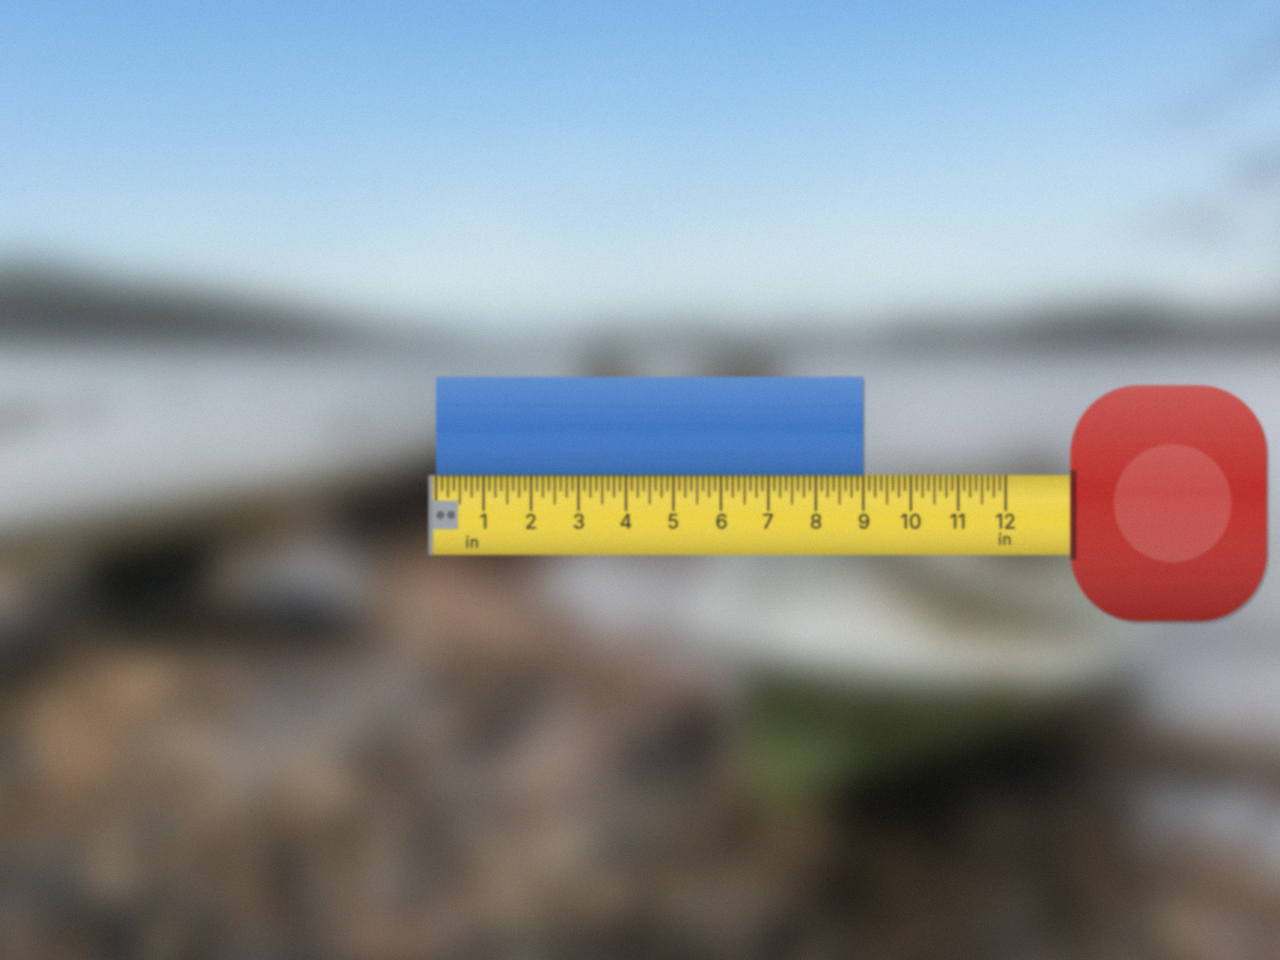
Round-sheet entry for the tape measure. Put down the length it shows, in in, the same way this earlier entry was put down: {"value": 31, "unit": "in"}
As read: {"value": 9, "unit": "in"}
